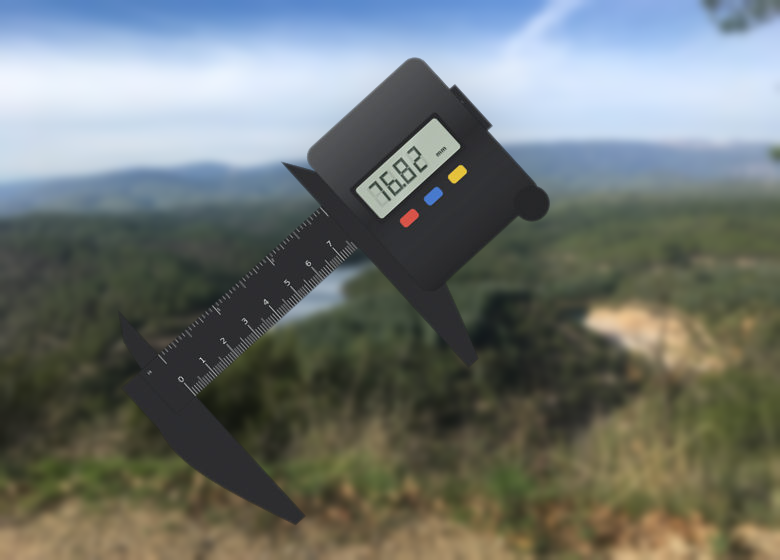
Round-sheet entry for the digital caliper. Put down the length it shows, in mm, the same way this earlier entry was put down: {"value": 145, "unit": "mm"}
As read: {"value": 76.82, "unit": "mm"}
